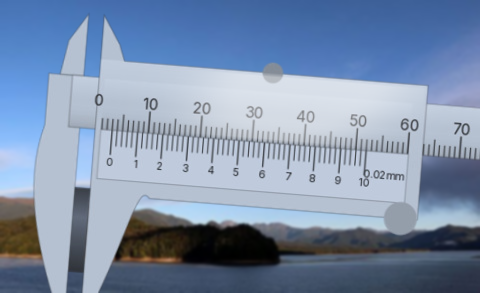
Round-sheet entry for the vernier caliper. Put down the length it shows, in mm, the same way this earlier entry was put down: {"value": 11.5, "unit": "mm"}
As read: {"value": 3.0, "unit": "mm"}
